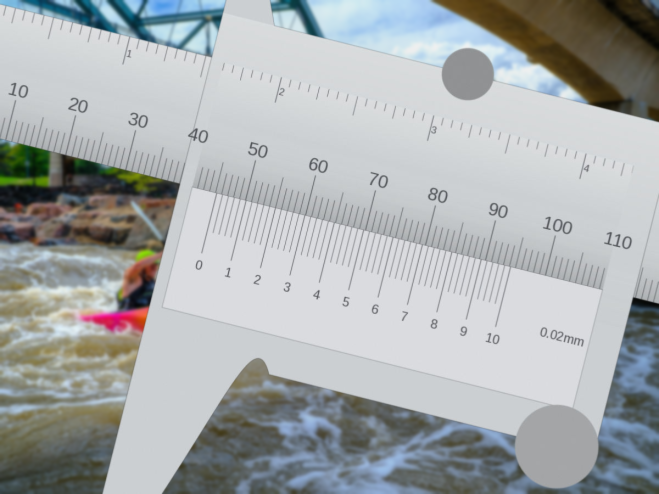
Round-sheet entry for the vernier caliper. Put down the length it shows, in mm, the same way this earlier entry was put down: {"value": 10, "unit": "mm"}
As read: {"value": 45.2, "unit": "mm"}
